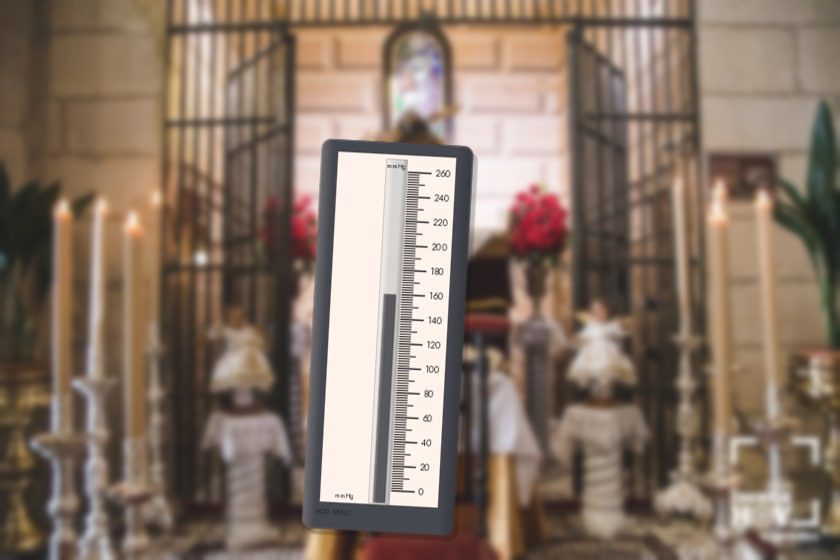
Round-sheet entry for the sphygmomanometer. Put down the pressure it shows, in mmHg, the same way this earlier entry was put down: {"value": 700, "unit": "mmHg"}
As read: {"value": 160, "unit": "mmHg"}
